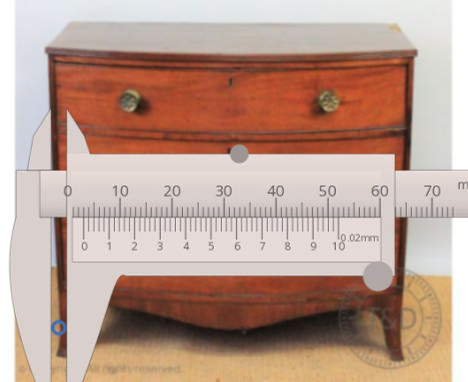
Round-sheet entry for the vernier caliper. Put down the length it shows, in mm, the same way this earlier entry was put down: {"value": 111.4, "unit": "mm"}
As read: {"value": 3.0, "unit": "mm"}
